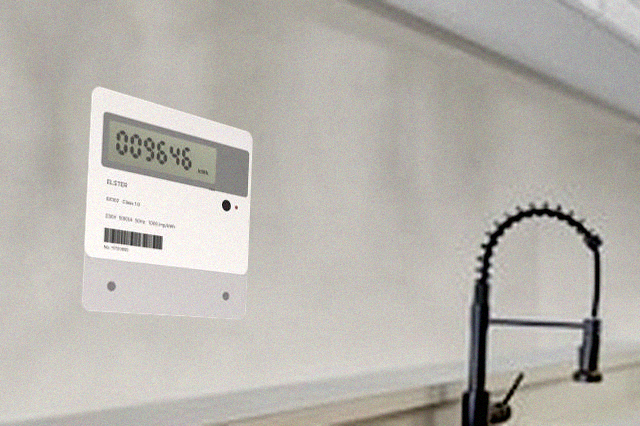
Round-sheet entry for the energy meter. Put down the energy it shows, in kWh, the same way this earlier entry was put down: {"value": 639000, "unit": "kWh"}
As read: {"value": 9646, "unit": "kWh"}
